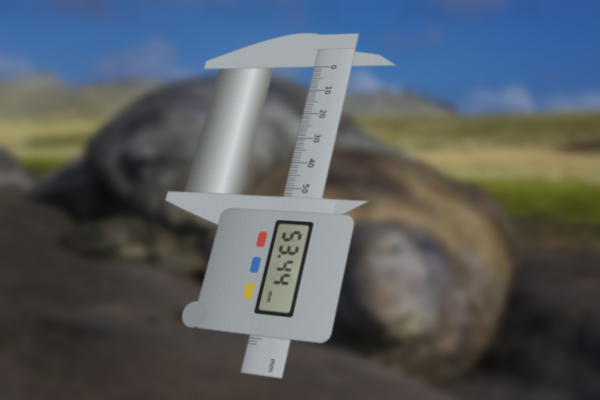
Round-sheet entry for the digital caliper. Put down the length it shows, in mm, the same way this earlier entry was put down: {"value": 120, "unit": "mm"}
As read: {"value": 53.44, "unit": "mm"}
